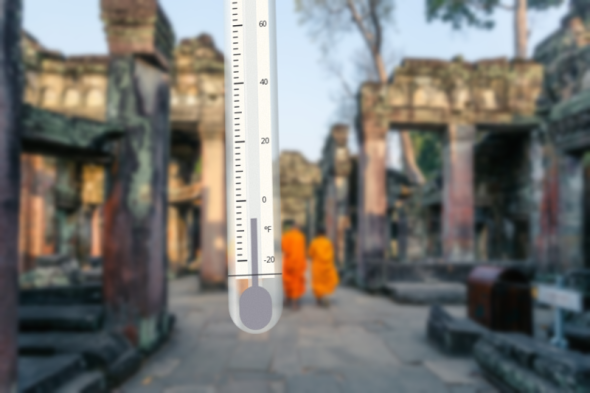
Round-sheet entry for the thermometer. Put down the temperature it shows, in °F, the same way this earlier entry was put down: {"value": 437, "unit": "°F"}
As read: {"value": -6, "unit": "°F"}
